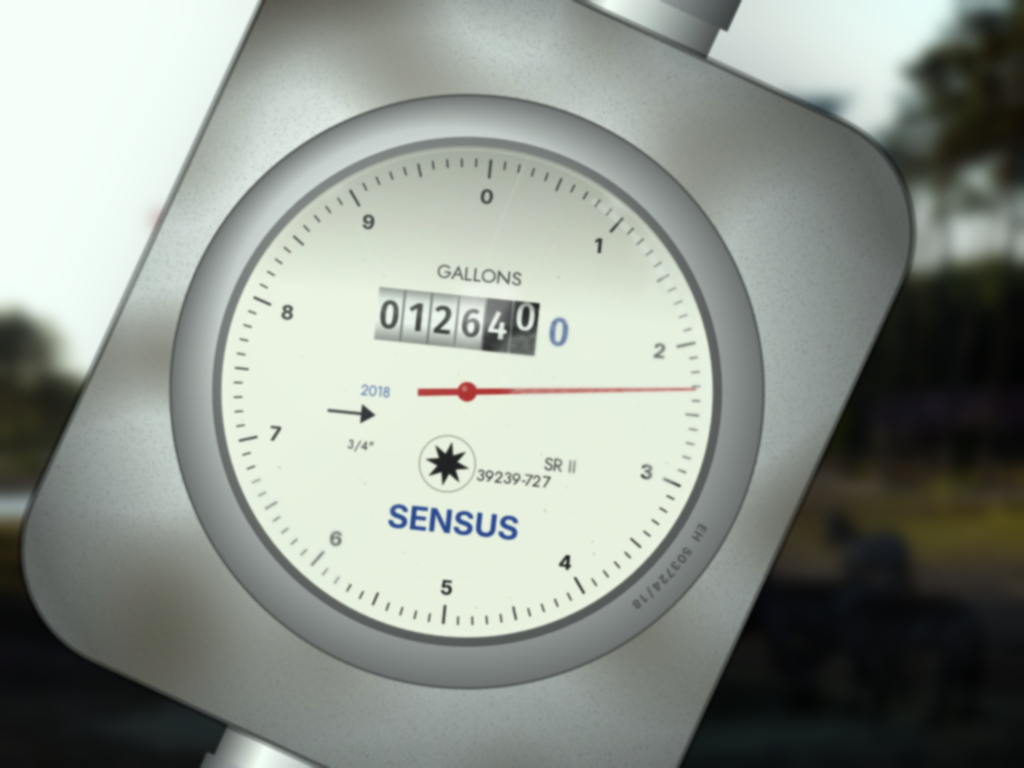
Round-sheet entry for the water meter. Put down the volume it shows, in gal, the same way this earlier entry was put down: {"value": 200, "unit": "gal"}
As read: {"value": 126402.3, "unit": "gal"}
